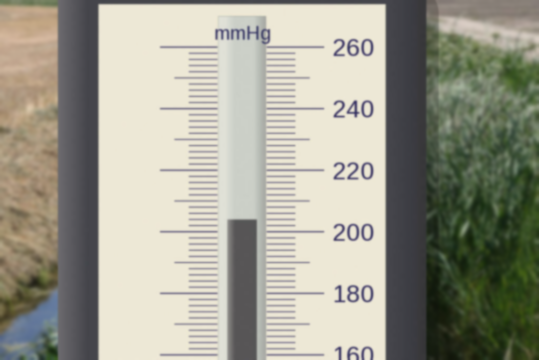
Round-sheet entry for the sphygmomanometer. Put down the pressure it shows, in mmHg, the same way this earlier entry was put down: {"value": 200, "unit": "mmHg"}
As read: {"value": 204, "unit": "mmHg"}
